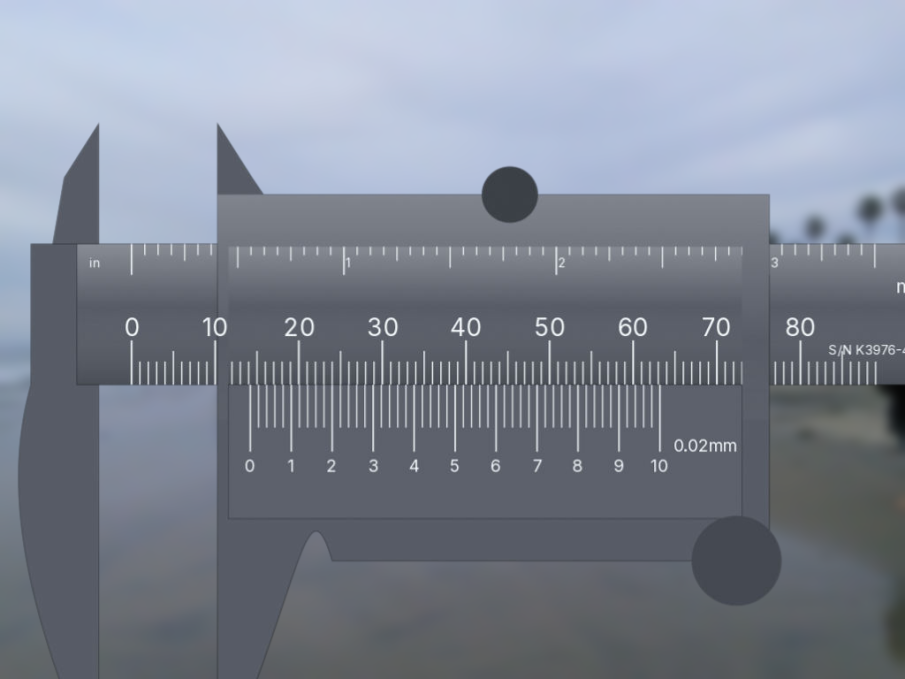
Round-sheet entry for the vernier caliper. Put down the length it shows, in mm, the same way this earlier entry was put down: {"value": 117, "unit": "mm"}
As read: {"value": 14.2, "unit": "mm"}
